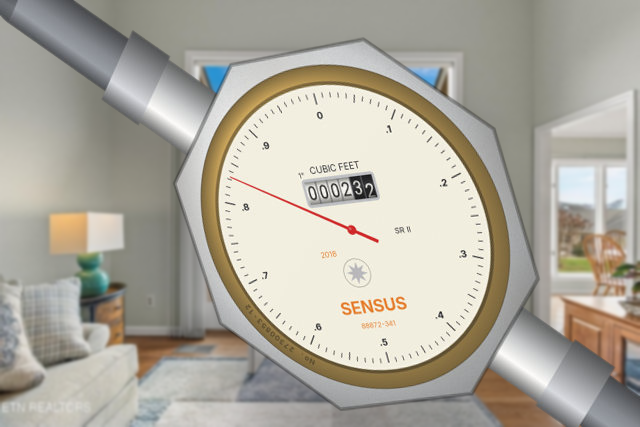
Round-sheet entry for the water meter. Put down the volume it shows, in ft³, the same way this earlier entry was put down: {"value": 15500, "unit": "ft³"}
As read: {"value": 231.83, "unit": "ft³"}
